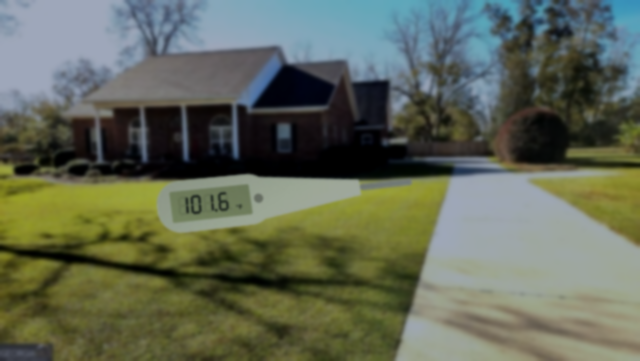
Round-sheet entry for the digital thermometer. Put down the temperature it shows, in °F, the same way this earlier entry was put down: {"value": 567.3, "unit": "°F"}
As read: {"value": 101.6, "unit": "°F"}
